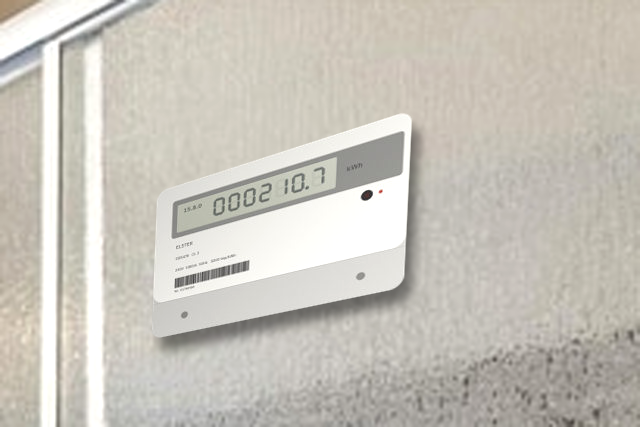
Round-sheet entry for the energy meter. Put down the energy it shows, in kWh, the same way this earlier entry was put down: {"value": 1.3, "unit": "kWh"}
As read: {"value": 210.7, "unit": "kWh"}
